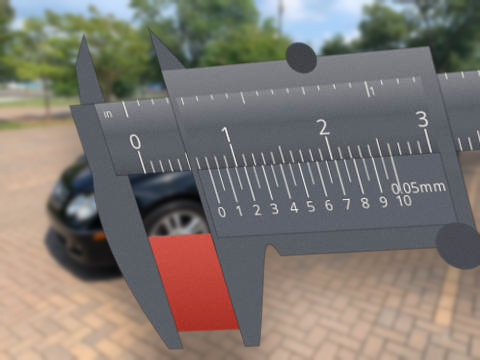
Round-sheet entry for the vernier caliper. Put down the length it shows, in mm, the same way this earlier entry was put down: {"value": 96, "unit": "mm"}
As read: {"value": 7.0, "unit": "mm"}
